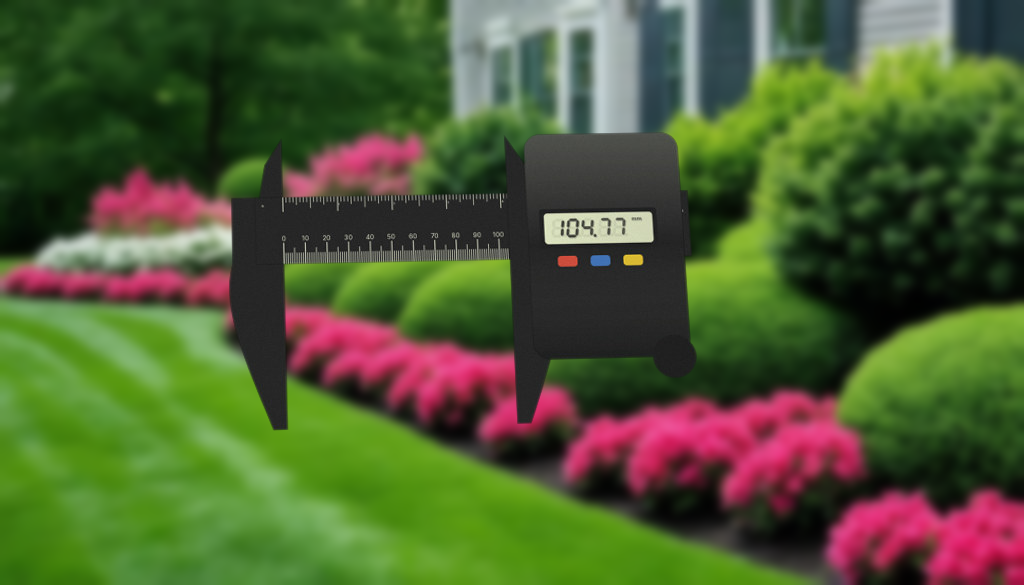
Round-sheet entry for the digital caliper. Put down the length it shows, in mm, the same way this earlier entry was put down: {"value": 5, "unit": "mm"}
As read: {"value": 104.77, "unit": "mm"}
